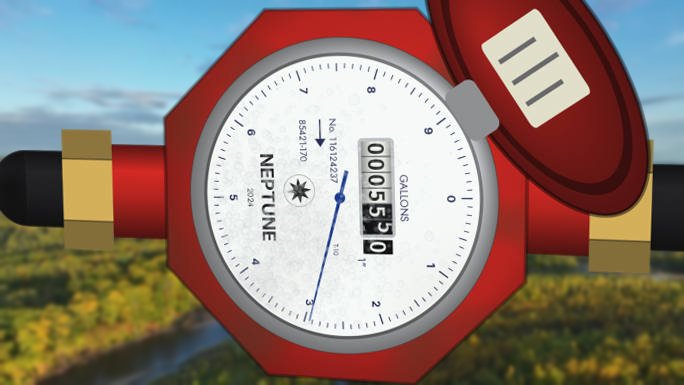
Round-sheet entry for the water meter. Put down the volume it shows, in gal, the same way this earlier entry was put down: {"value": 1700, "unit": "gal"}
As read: {"value": 5552.9, "unit": "gal"}
